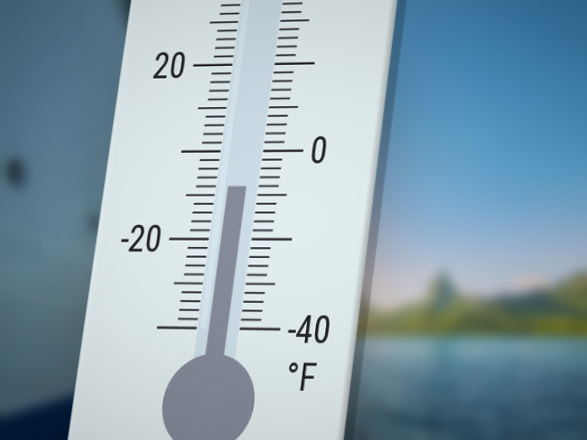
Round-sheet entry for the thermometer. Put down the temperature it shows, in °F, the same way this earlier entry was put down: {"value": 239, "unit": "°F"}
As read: {"value": -8, "unit": "°F"}
